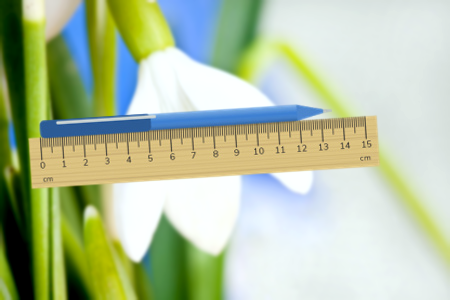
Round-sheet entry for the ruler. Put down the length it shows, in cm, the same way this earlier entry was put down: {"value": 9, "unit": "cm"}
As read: {"value": 13.5, "unit": "cm"}
